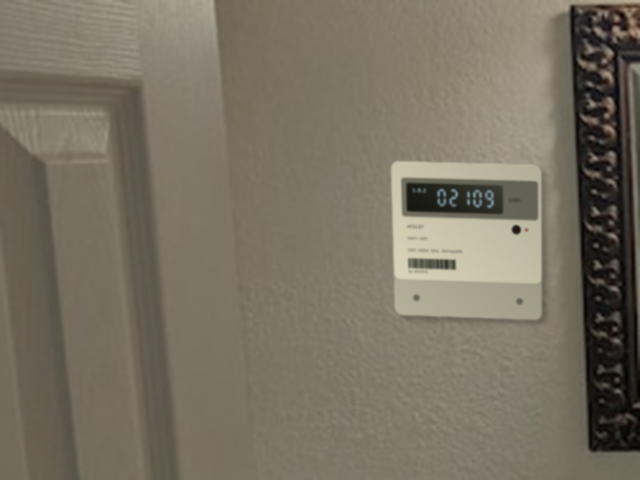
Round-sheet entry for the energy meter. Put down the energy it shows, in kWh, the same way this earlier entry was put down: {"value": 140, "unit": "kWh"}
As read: {"value": 2109, "unit": "kWh"}
